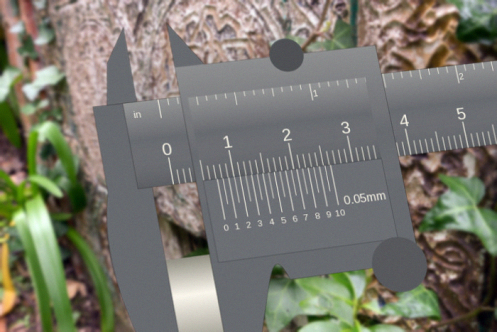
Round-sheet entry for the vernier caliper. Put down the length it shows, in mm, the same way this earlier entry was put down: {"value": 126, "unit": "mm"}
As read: {"value": 7.2, "unit": "mm"}
